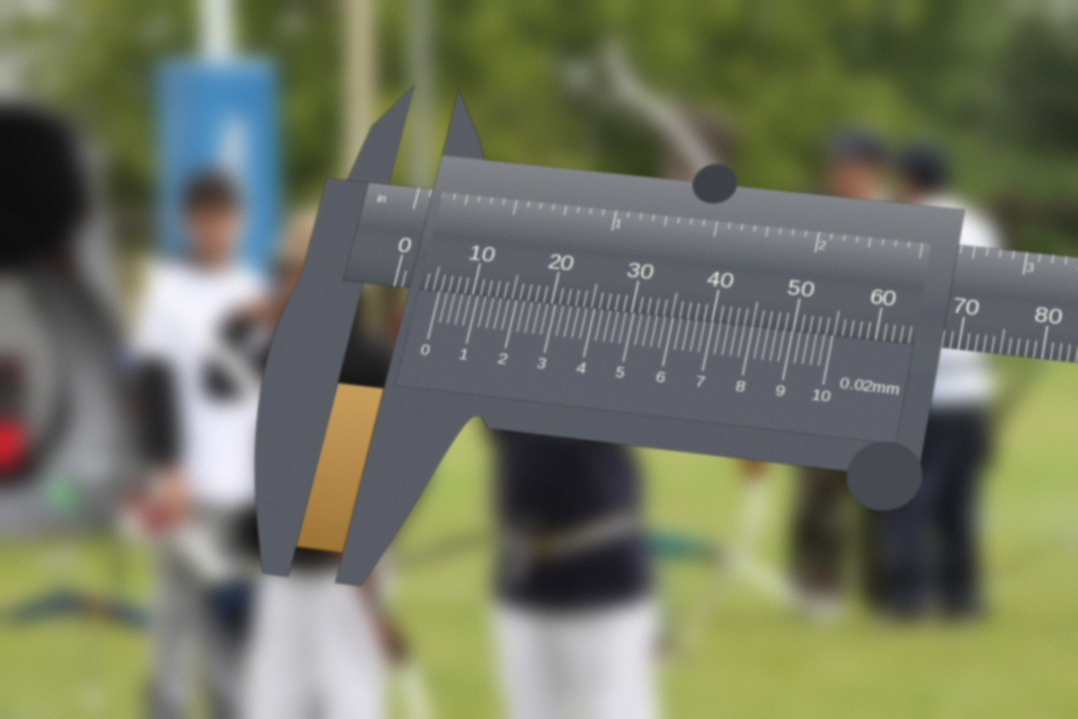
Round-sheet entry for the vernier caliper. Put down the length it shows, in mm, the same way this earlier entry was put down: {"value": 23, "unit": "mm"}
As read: {"value": 5.8, "unit": "mm"}
